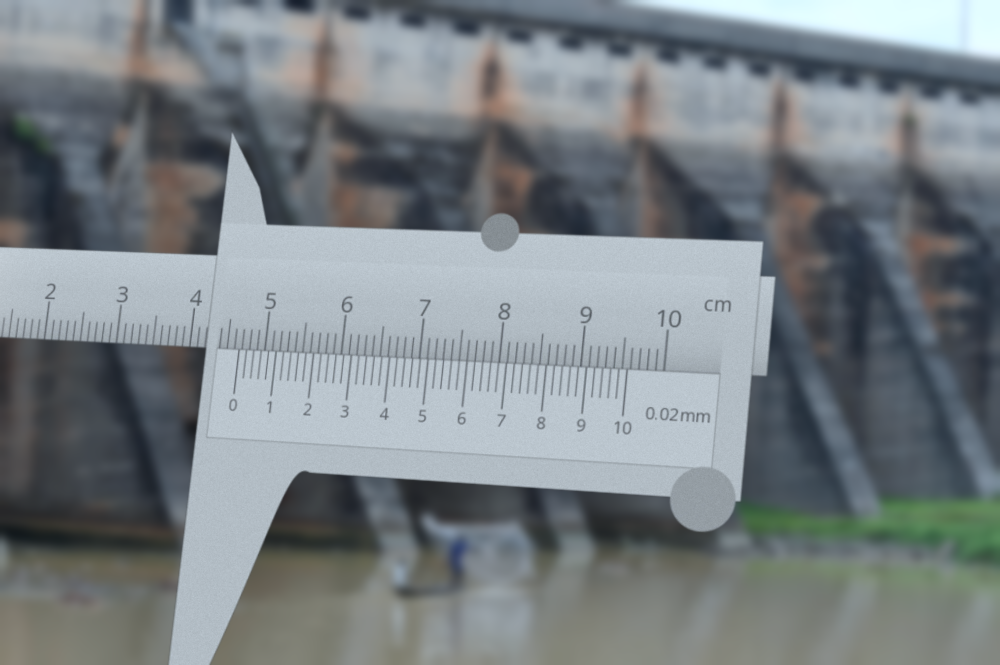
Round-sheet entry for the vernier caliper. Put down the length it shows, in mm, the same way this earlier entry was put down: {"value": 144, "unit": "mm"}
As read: {"value": 46.6, "unit": "mm"}
